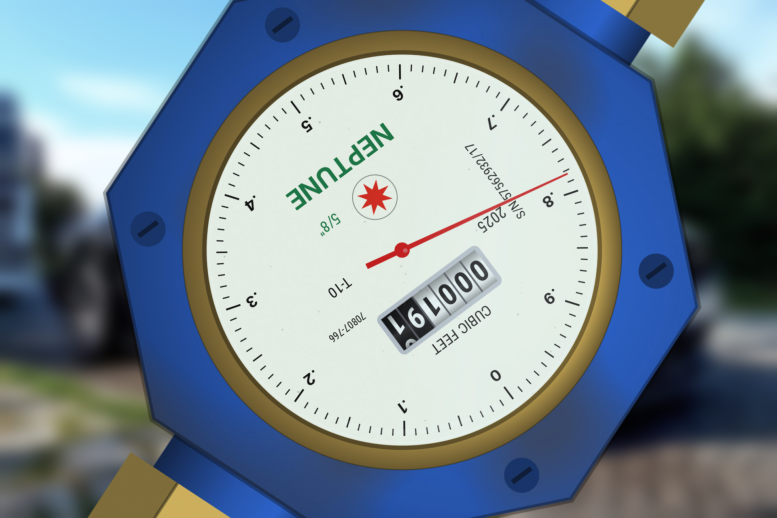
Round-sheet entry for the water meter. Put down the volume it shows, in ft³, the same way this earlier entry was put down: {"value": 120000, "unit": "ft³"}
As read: {"value": 190.78, "unit": "ft³"}
